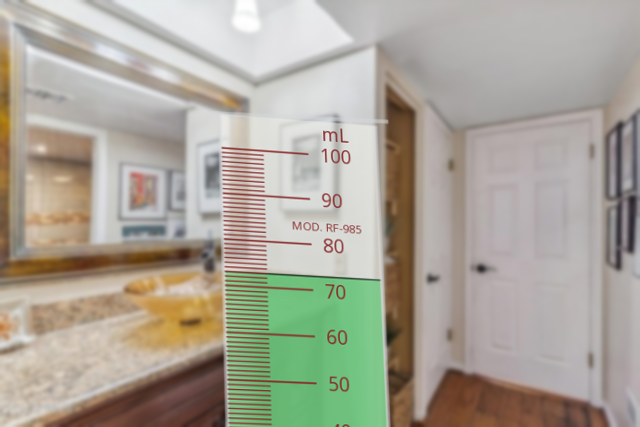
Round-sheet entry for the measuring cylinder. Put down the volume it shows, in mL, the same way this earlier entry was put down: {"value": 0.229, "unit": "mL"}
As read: {"value": 73, "unit": "mL"}
